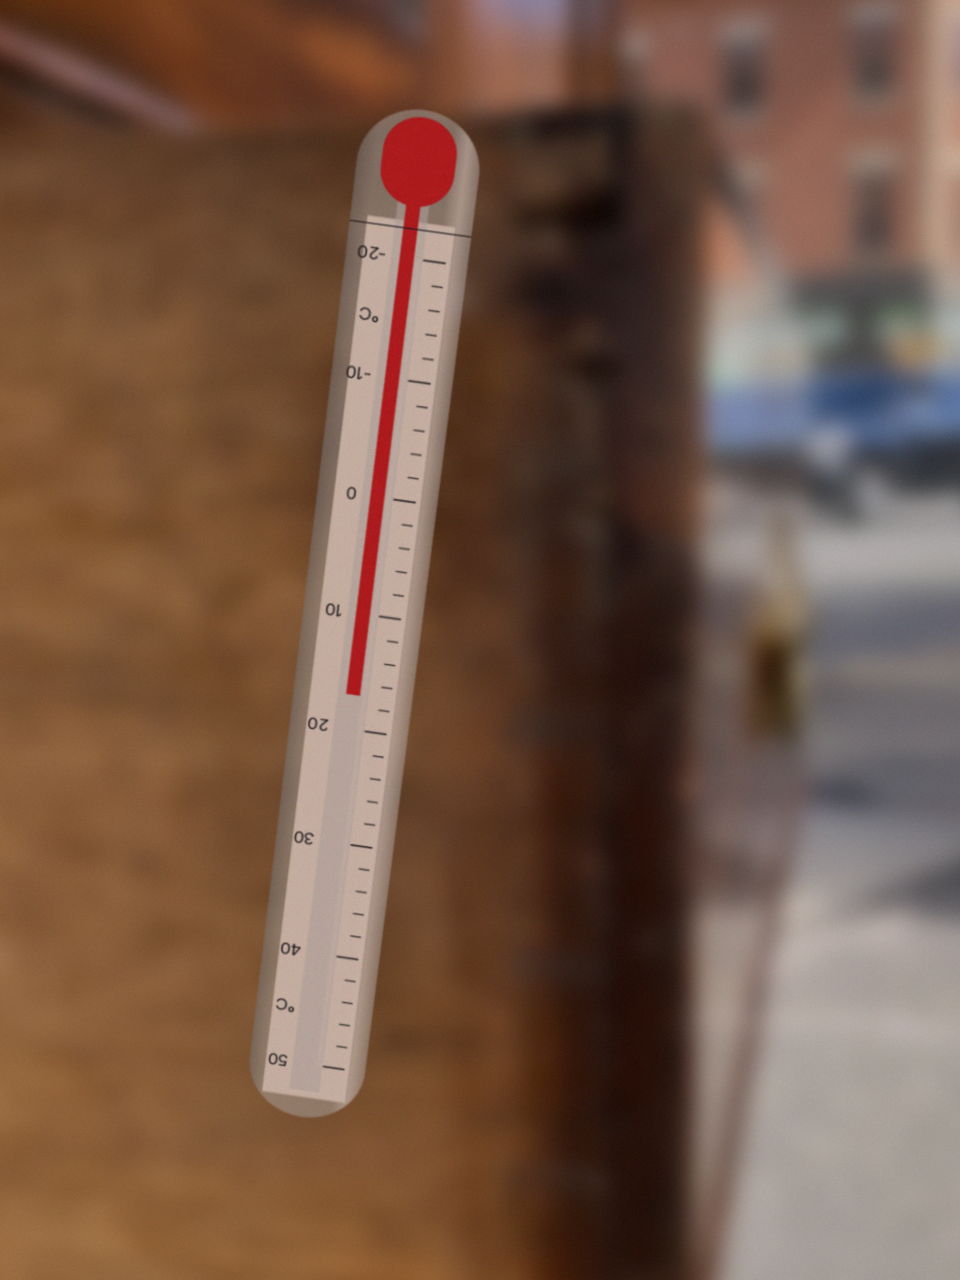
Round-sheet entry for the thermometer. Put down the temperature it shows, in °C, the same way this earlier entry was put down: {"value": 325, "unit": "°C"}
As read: {"value": 17, "unit": "°C"}
